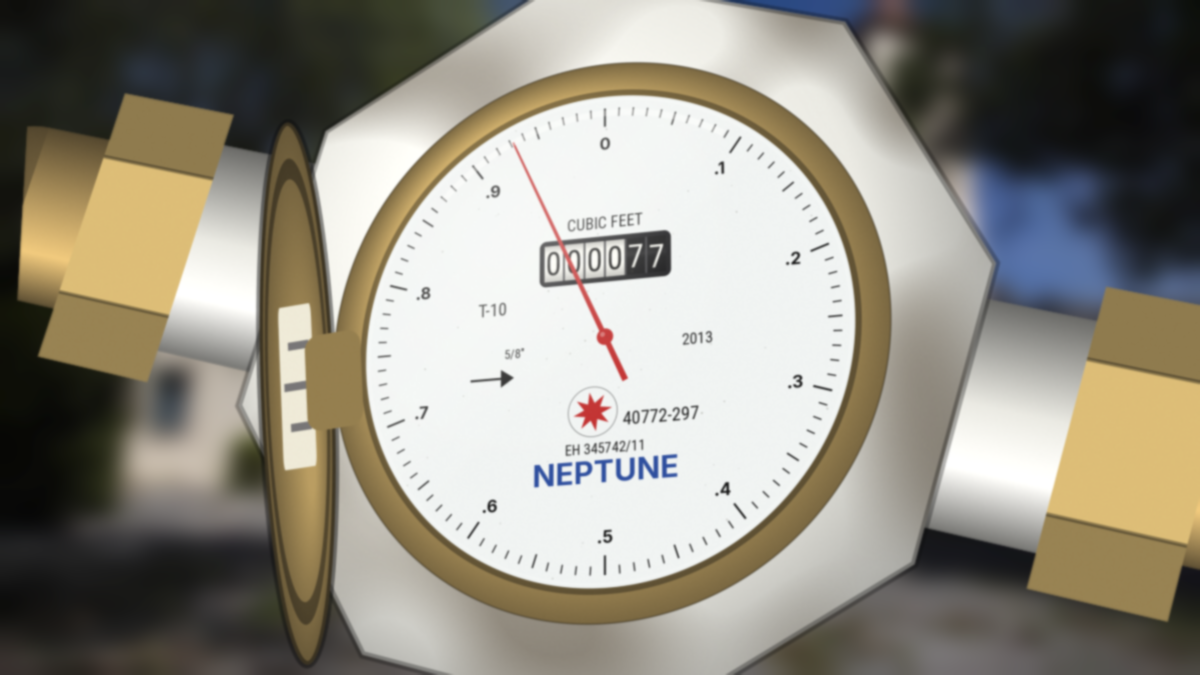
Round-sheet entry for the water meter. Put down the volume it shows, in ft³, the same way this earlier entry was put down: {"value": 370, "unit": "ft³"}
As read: {"value": 76.93, "unit": "ft³"}
